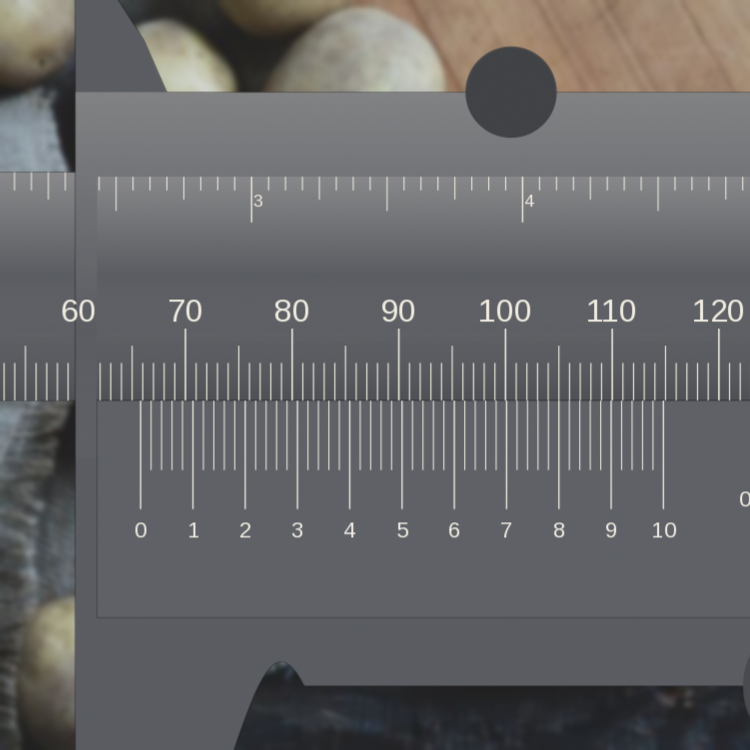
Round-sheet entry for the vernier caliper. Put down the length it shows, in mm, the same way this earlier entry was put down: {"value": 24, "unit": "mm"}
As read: {"value": 65.8, "unit": "mm"}
